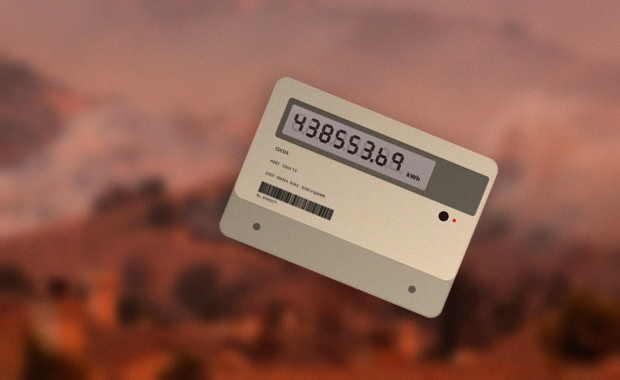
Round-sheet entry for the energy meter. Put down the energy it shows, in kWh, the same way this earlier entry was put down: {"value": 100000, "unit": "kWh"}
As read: {"value": 438553.69, "unit": "kWh"}
